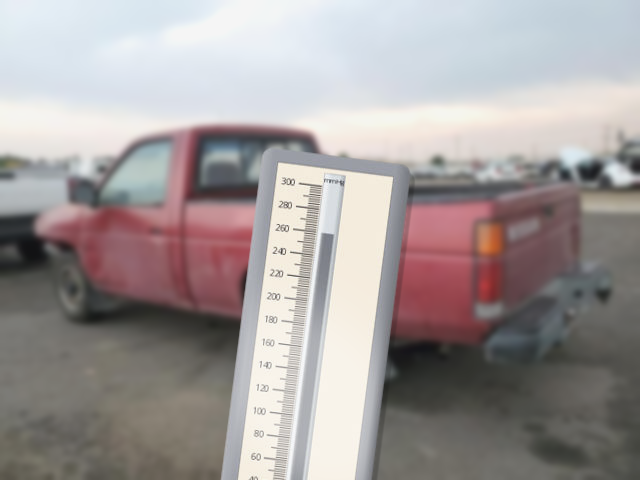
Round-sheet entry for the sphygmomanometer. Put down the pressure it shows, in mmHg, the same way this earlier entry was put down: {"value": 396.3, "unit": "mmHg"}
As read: {"value": 260, "unit": "mmHg"}
